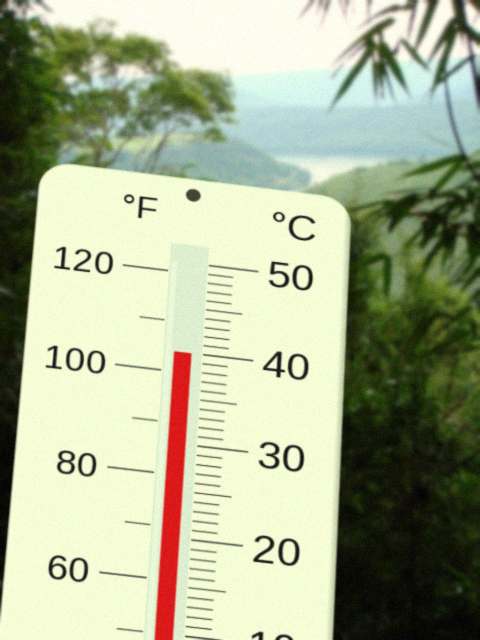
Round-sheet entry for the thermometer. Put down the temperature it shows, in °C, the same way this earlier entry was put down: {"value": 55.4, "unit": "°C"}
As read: {"value": 40, "unit": "°C"}
